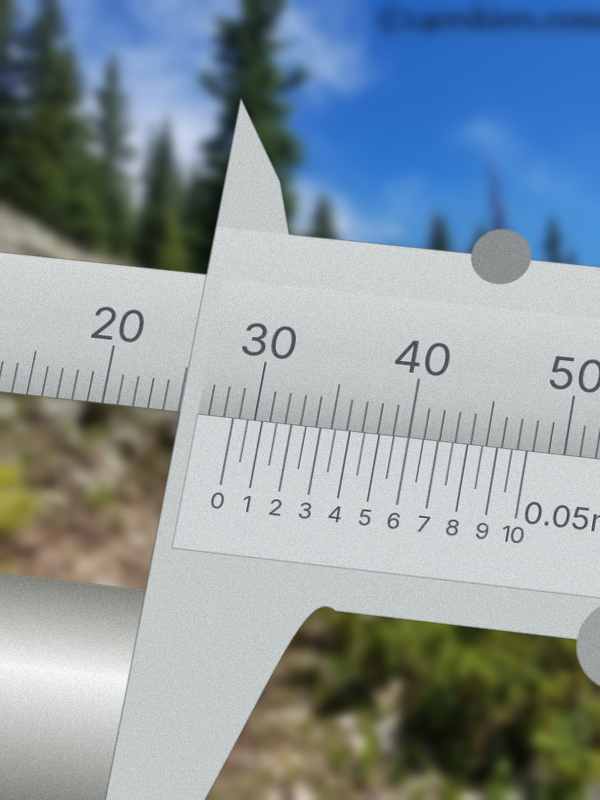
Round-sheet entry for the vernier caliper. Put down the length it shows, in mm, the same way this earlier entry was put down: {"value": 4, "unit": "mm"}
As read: {"value": 28.6, "unit": "mm"}
